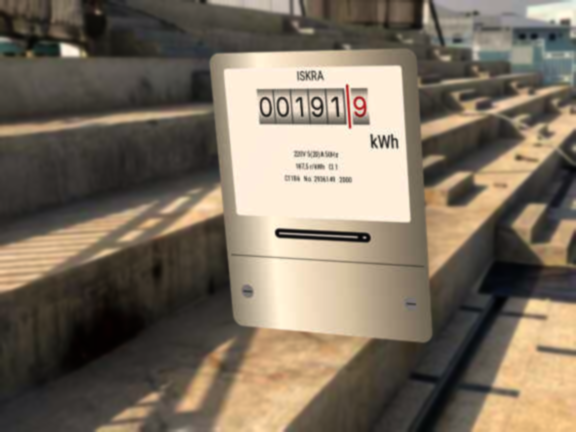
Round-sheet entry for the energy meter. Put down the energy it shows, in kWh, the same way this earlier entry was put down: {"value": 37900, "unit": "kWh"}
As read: {"value": 191.9, "unit": "kWh"}
